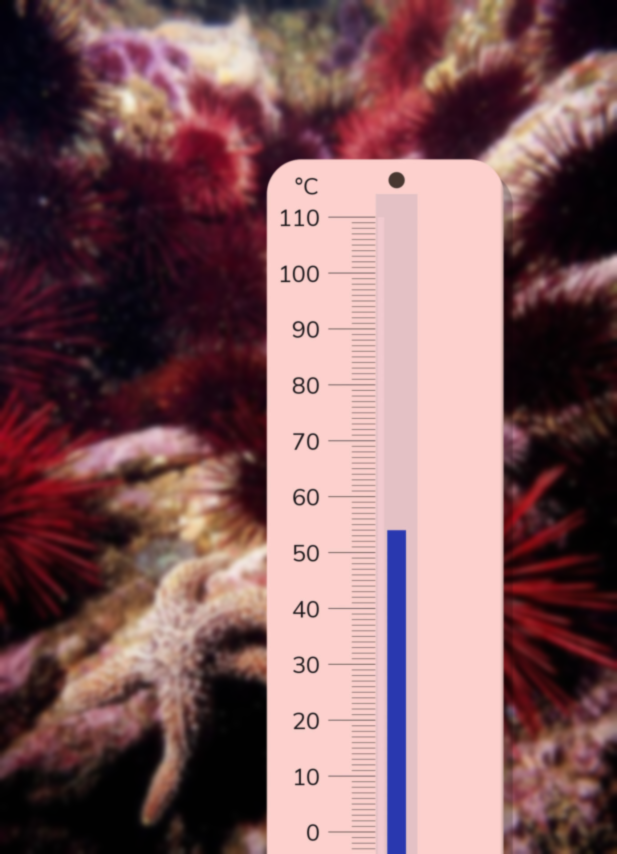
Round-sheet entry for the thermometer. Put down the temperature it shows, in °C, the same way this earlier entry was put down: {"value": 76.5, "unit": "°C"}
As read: {"value": 54, "unit": "°C"}
